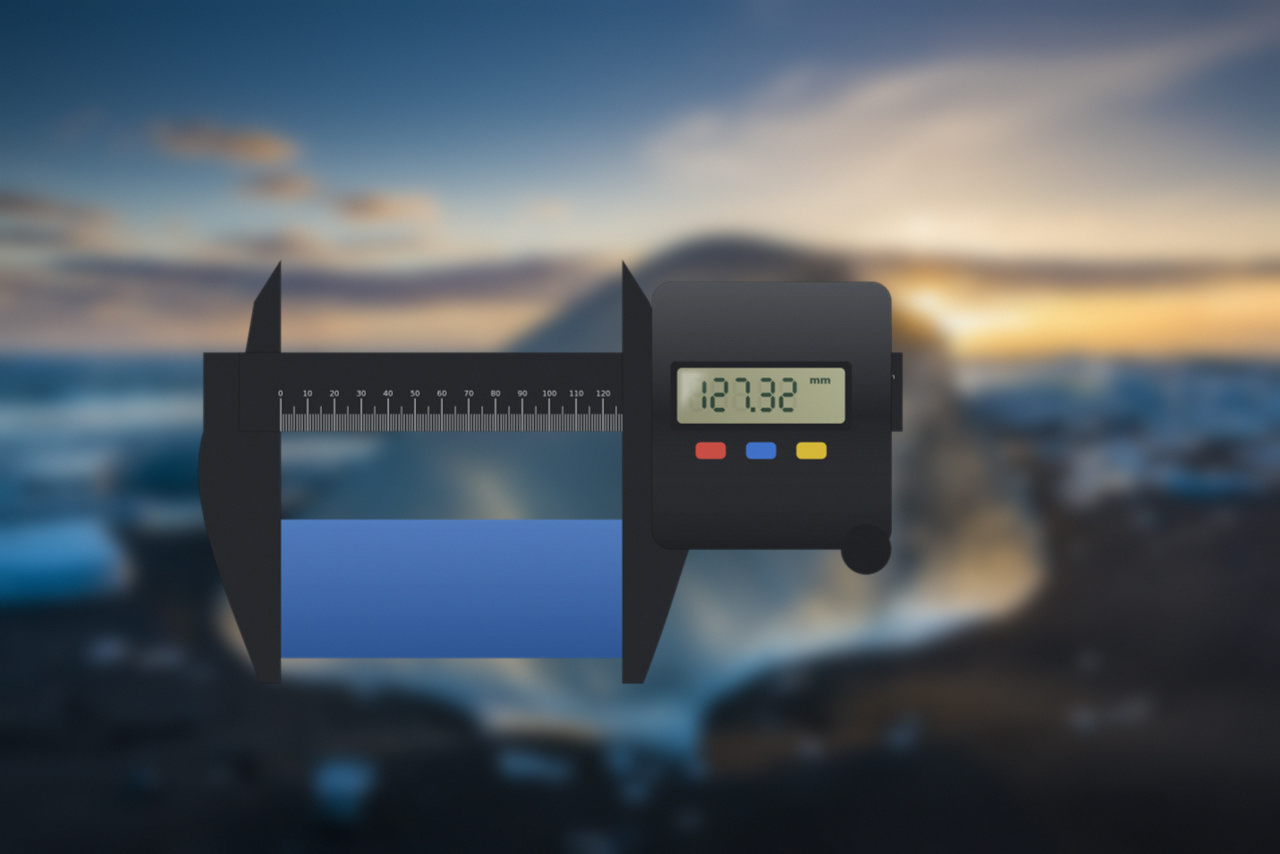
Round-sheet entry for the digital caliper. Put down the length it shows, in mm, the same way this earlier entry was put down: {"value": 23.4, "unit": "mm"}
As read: {"value": 127.32, "unit": "mm"}
